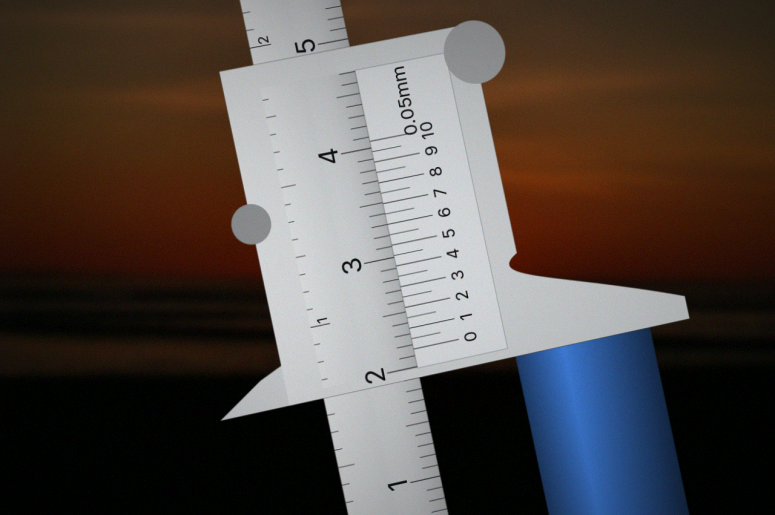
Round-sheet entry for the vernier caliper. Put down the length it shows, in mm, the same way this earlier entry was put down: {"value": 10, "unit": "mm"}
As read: {"value": 21.6, "unit": "mm"}
